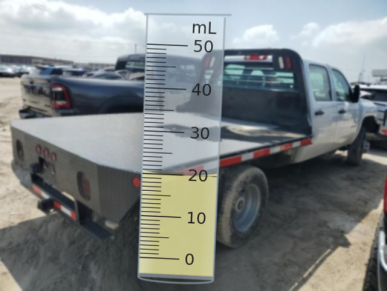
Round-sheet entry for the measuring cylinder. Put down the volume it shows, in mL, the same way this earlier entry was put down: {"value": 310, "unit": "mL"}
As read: {"value": 20, "unit": "mL"}
